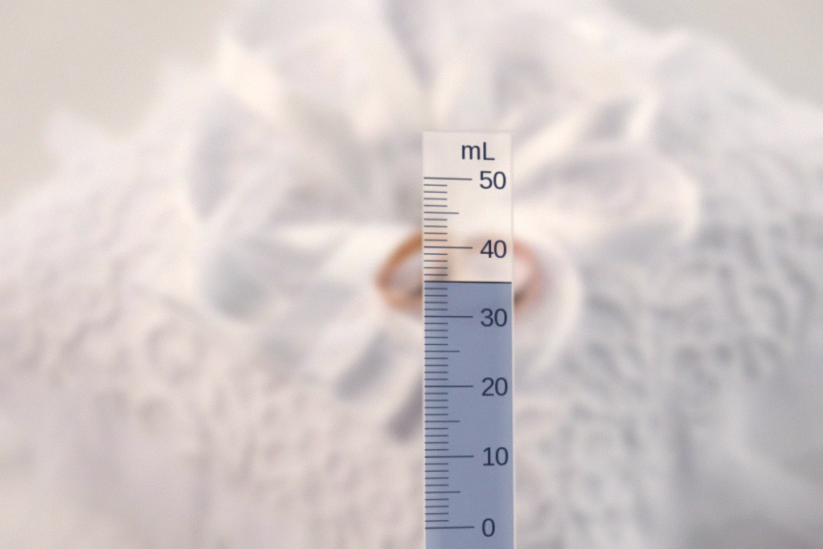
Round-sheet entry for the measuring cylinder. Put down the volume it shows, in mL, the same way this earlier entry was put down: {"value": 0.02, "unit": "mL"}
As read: {"value": 35, "unit": "mL"}
